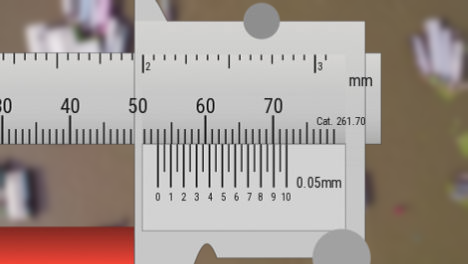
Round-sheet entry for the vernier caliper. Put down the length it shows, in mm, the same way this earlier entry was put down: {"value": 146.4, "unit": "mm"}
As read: {"value": 53.0, "unit": "mm"}
